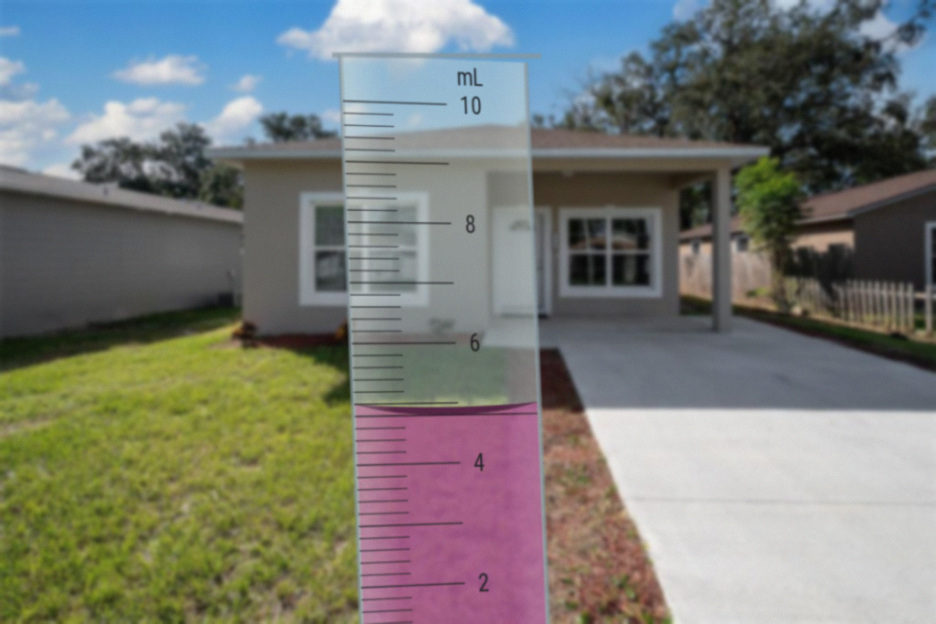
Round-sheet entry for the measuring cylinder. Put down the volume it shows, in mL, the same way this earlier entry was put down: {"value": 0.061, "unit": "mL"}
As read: {"value": 4.8, "unit": "mL"}
